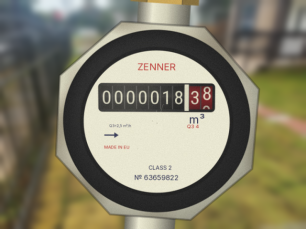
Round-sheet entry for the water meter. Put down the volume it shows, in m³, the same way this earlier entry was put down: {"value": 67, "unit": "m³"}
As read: {"value": 18.38, "unit": "m³"}
